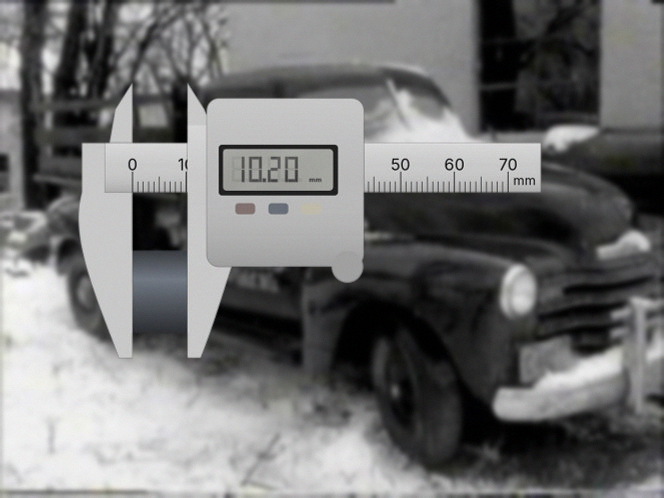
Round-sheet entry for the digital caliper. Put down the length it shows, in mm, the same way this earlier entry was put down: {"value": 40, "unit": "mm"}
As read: {"value": 10.20, "unit": "mm"}
